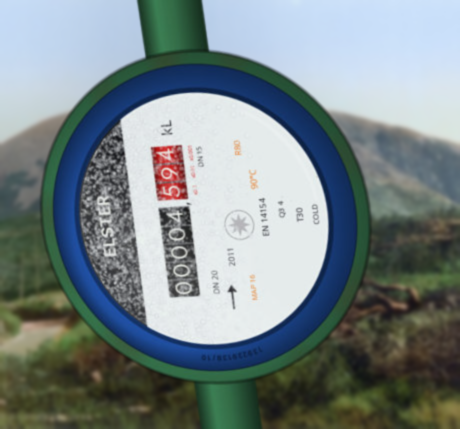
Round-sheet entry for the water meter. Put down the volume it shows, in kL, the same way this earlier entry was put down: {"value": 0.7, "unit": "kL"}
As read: {"value": 4.594, "unit": "kL"}
